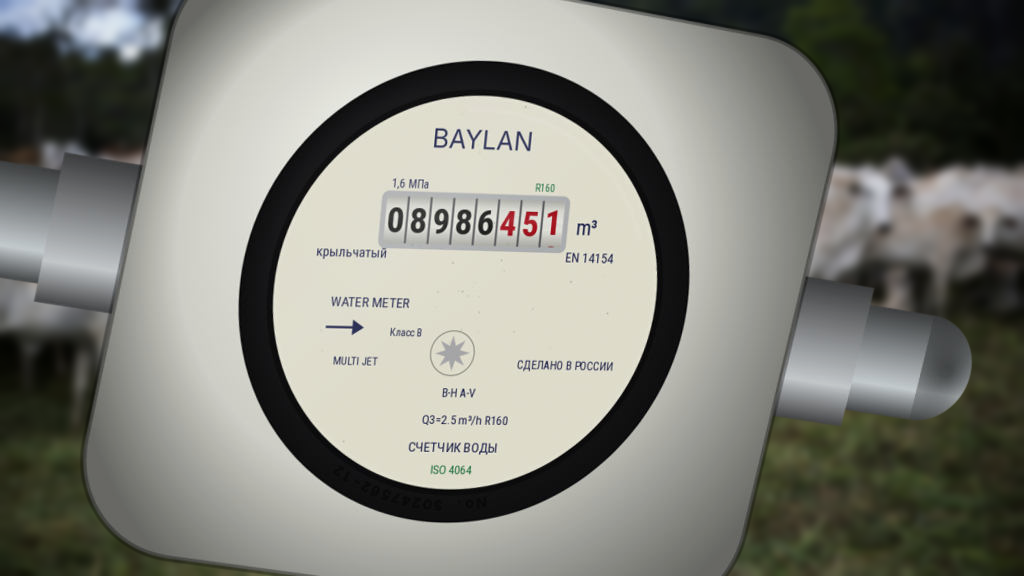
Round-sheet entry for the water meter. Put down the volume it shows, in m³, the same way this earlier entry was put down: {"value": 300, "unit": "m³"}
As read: {"value": 8986.451, "unit": "m³"}
